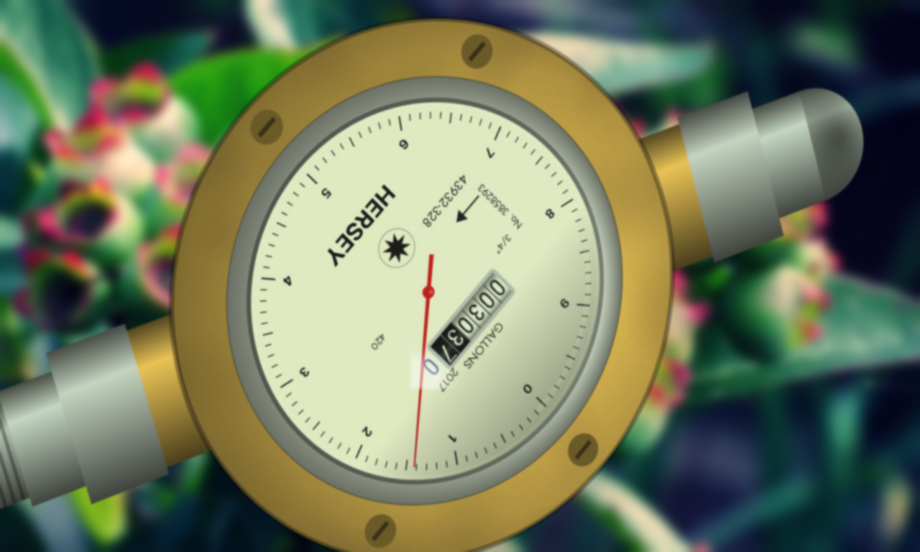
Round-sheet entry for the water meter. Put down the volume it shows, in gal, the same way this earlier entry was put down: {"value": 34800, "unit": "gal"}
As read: {"value": 30371.4, "unit": "gal"}
